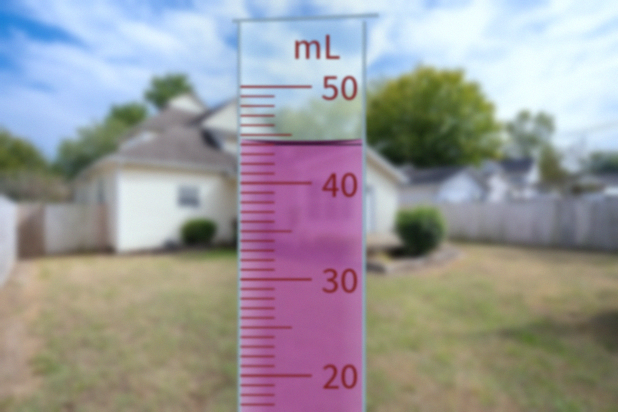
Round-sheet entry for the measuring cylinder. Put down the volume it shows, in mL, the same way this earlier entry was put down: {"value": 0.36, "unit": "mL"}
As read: {"value": 44, "unit": "mL"}
